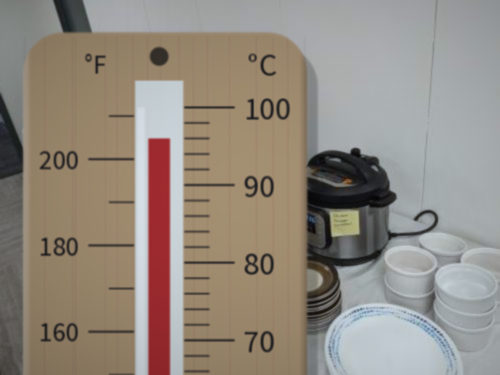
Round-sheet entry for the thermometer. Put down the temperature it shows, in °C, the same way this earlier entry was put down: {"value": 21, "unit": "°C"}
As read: {"value": 96, "unit": "°C"}
